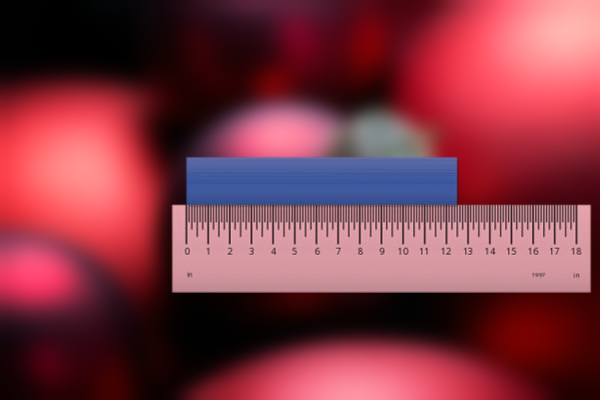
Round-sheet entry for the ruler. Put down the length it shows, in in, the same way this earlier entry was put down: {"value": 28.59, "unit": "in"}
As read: {"value": 12.5, "unit": "in"}
